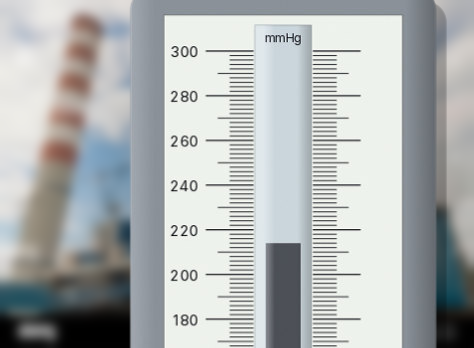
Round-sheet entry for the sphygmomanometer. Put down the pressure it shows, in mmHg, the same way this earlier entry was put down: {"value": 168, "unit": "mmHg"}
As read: {"value": 214, "unit": "mmHg"}
